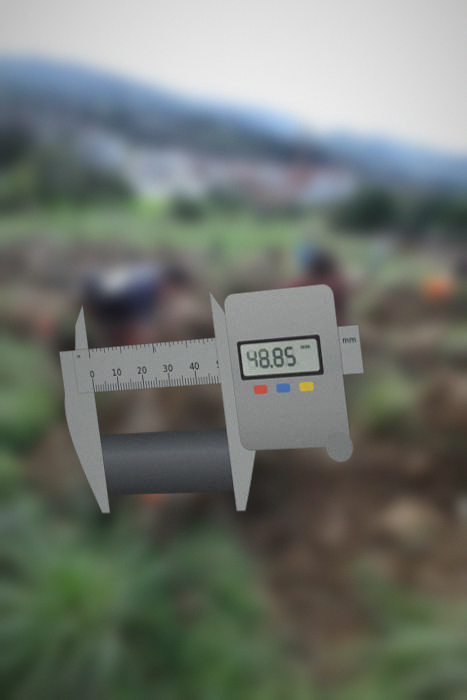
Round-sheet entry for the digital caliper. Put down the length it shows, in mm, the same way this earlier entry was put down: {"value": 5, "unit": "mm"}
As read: {"value": 48.85, "unit": "mm"}
